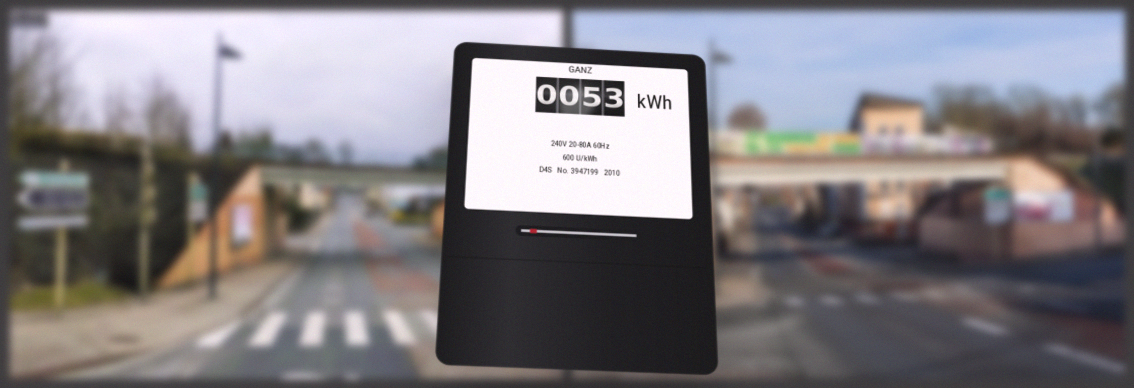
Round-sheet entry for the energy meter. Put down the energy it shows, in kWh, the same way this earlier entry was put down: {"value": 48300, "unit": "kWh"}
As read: {"value": 53, "unit": "kWh"}
